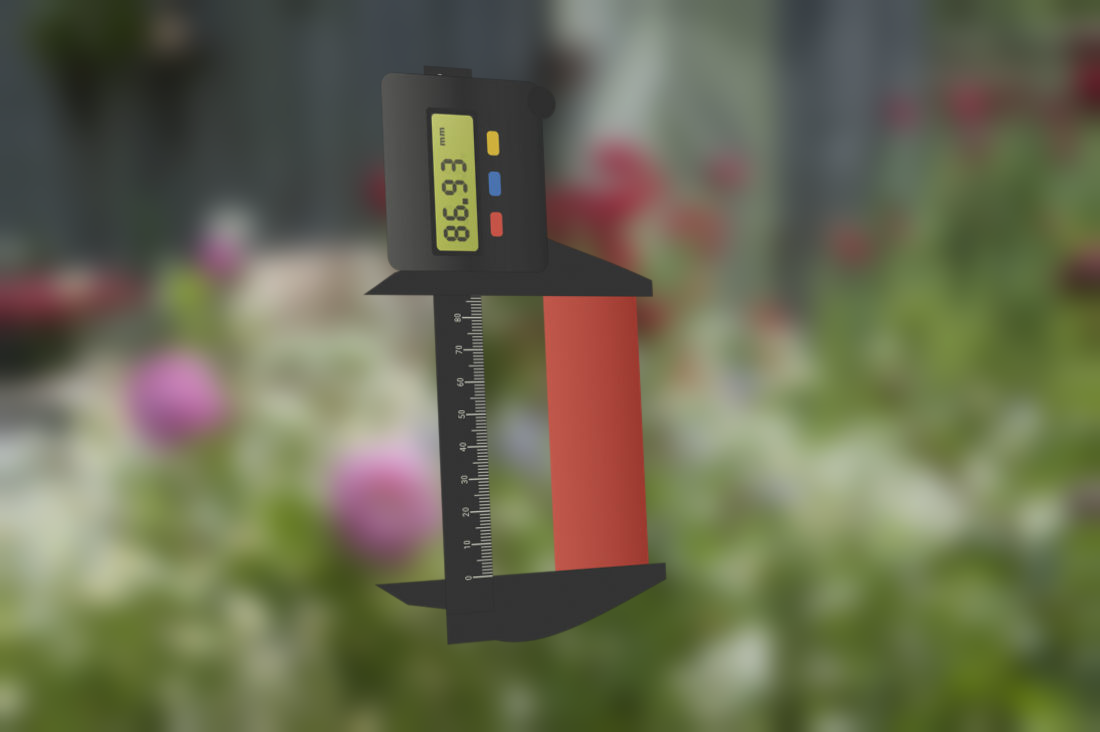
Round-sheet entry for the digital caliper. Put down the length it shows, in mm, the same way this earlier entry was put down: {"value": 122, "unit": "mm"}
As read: {"value": 86.93, "unit": "mm"}
